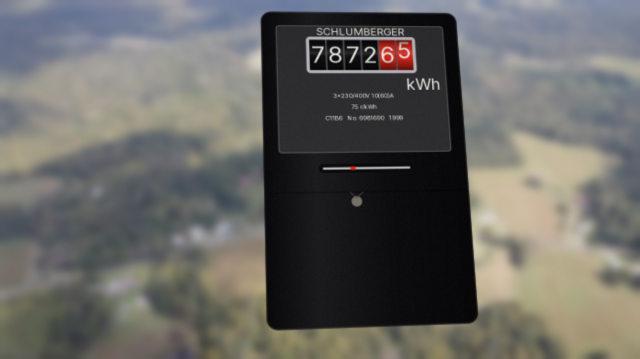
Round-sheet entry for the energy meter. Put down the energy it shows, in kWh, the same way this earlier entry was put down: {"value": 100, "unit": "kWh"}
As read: {"value": 7872.65, "unit": "kWh"}
